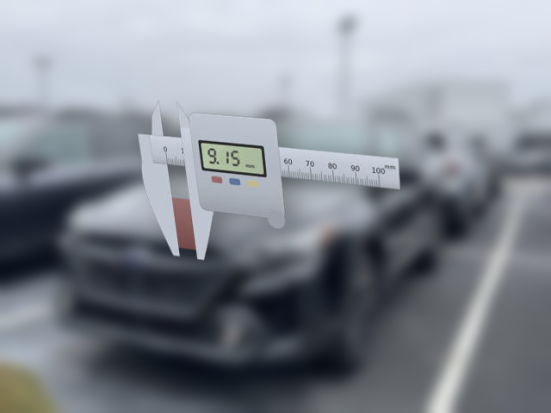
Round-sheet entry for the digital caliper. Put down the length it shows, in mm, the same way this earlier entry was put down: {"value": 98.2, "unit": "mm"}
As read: {"value": 9.15, "unit": "mm"}
